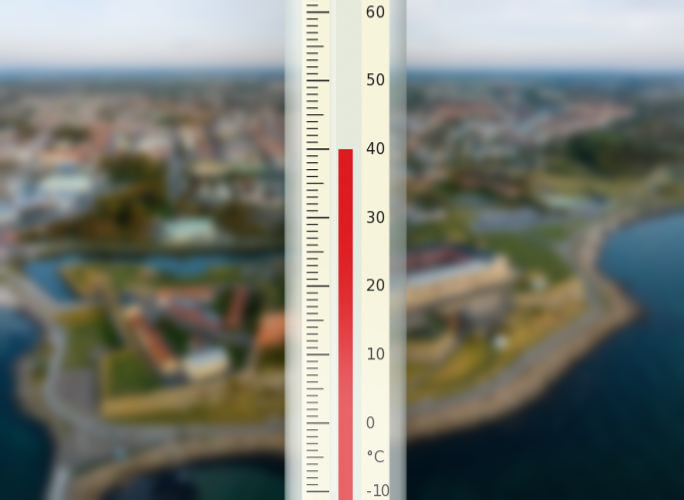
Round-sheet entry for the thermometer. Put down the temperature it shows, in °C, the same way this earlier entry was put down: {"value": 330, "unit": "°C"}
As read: {"value": 40, "unit": "°C"}
